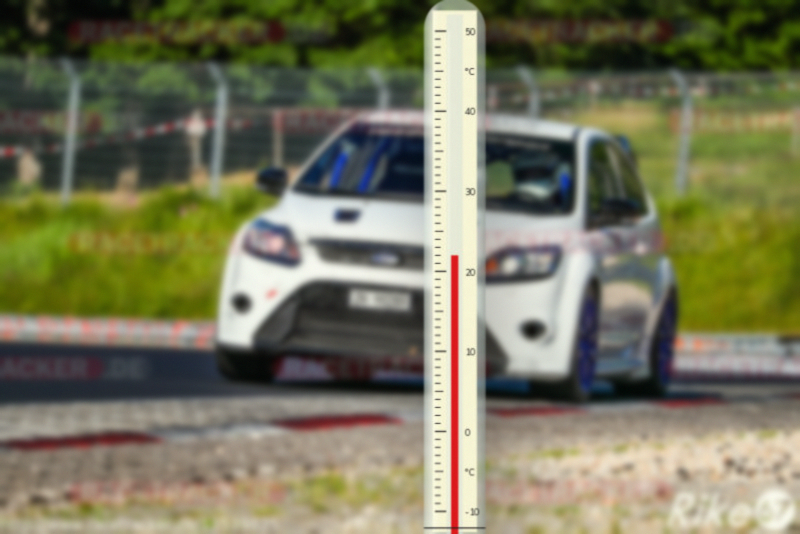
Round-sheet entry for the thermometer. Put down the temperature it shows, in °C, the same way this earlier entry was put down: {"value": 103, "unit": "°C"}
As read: {"value": 22, "unit": "°C"}
